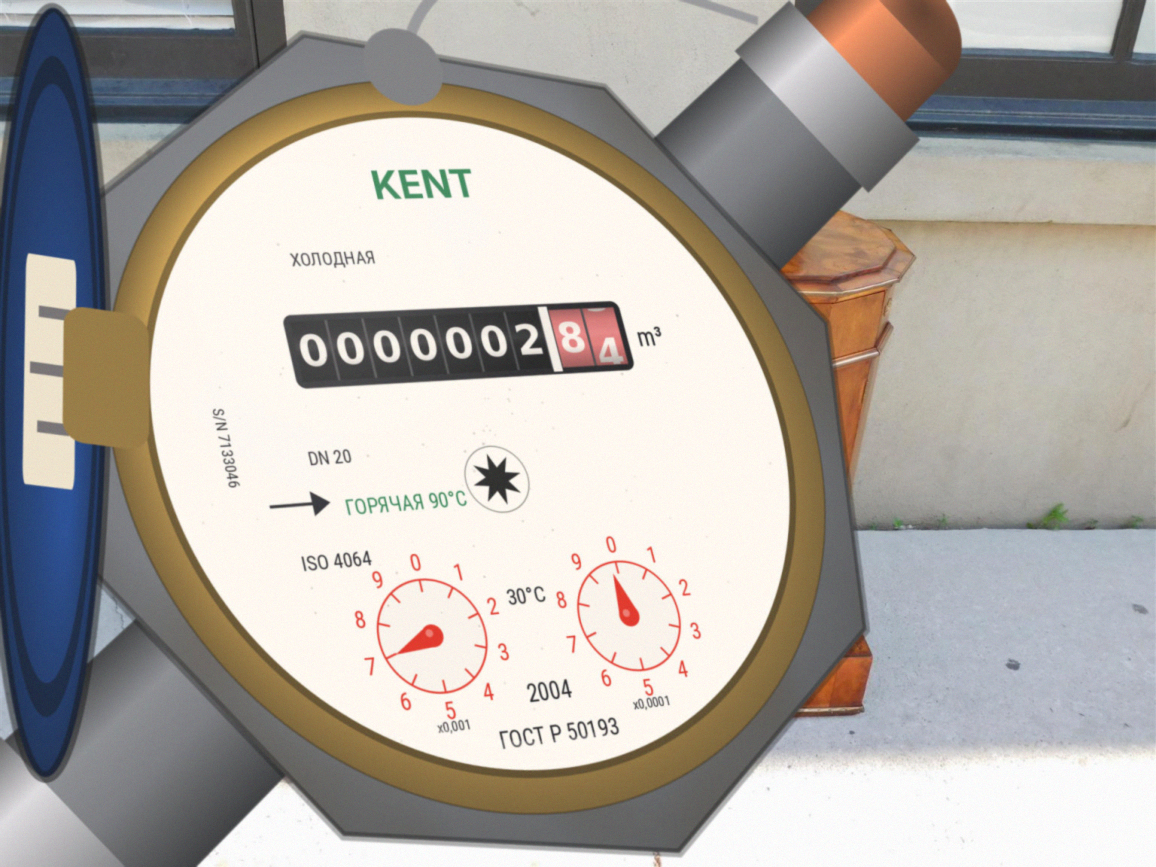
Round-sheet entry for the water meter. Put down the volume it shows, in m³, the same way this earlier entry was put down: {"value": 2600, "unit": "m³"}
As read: {"value": 2.8369, "unit": "m³"}
